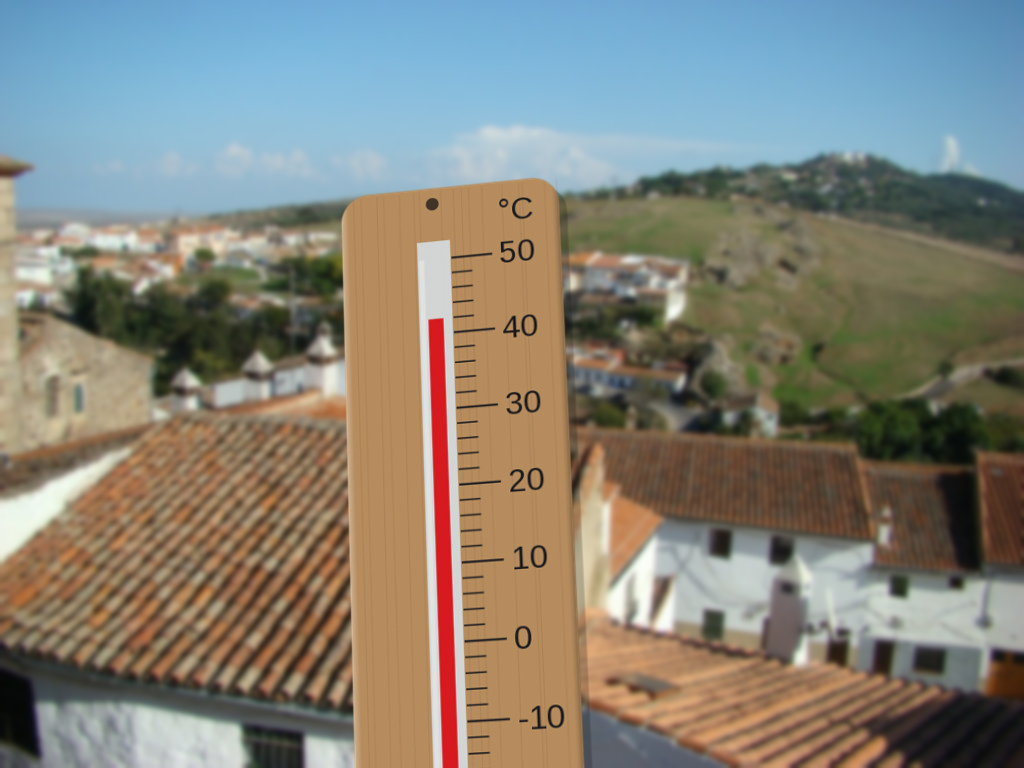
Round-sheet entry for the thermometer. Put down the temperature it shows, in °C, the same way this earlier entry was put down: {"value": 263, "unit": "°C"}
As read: {"value": 42, "unit": "°C"}
